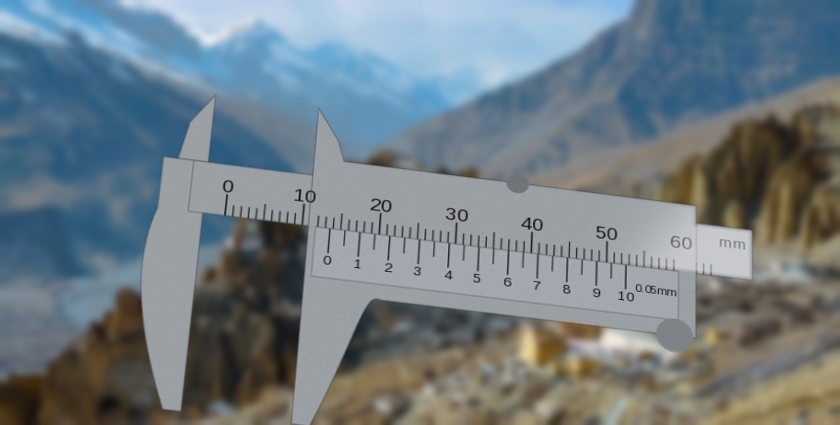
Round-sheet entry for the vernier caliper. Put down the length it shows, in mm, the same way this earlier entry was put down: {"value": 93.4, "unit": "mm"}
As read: {"value": 13.6, "unit": "mm"}
